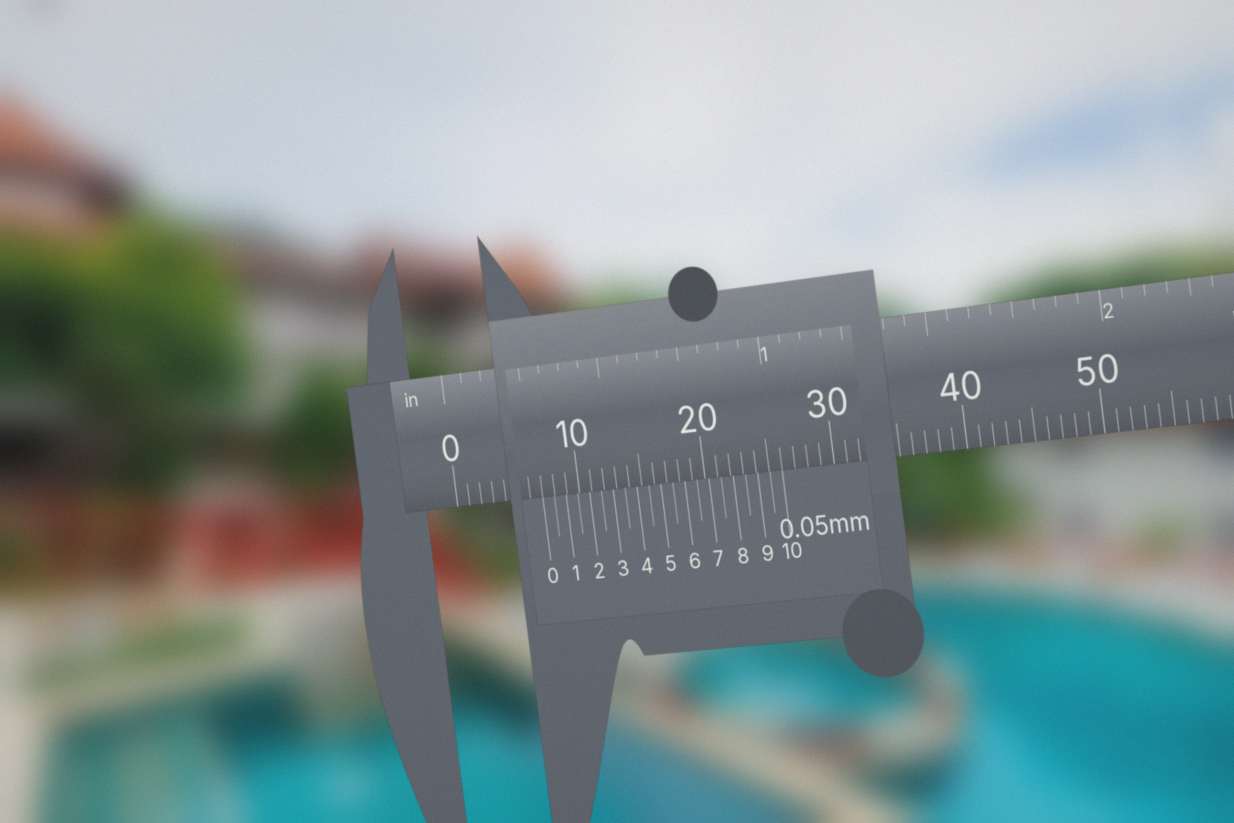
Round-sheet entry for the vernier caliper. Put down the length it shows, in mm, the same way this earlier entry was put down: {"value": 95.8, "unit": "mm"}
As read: {"value": 7.0, "unit": "mm"}
